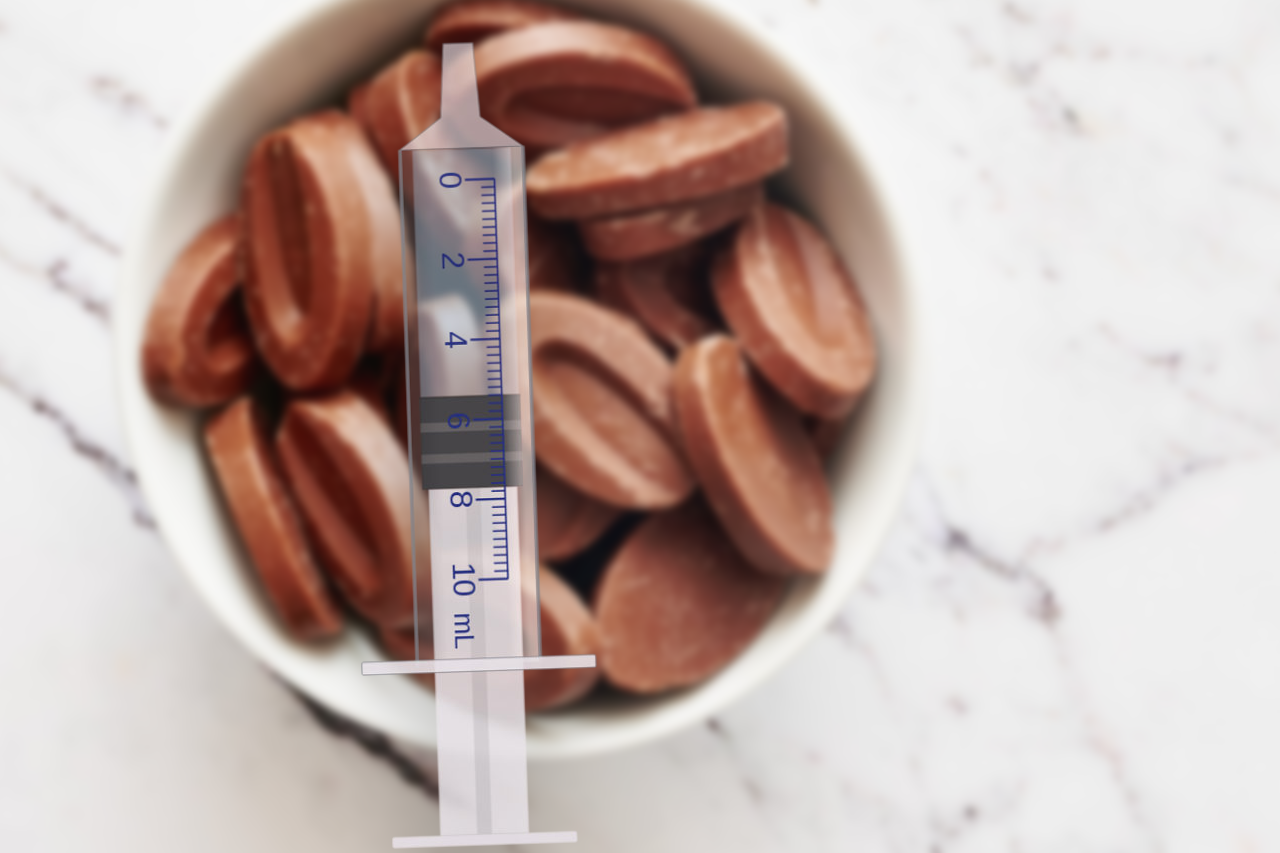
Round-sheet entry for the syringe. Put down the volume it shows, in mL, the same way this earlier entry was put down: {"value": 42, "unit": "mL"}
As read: {"value": 5.4, "unit": "mL"}
